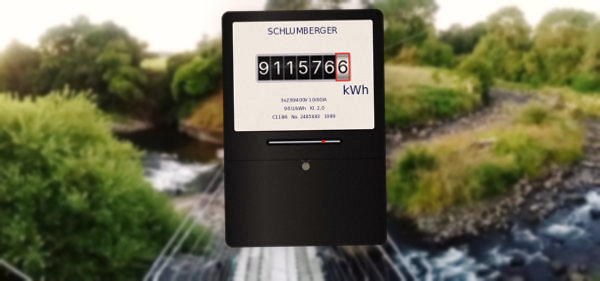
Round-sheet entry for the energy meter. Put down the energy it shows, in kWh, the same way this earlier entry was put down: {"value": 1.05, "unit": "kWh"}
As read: {"value": 911576.6, "unit": "kWh"}
